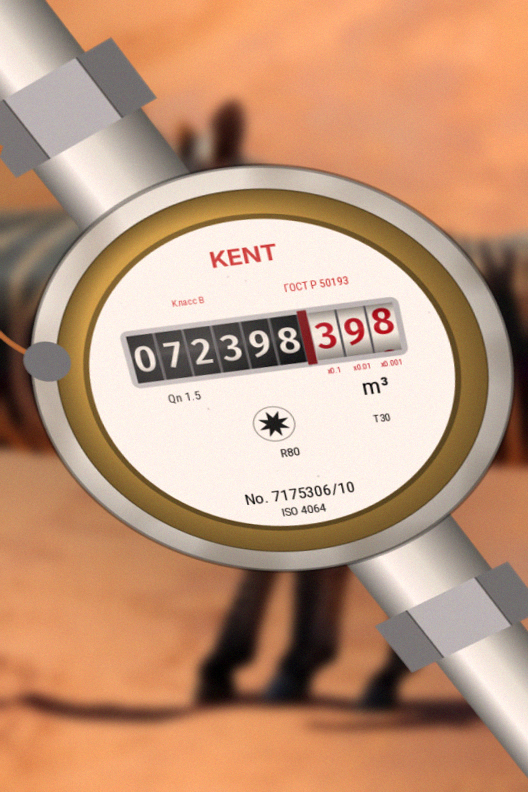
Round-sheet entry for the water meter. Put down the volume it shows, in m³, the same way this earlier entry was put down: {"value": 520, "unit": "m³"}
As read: {"value": 72398.398, "unit": "m³"}
